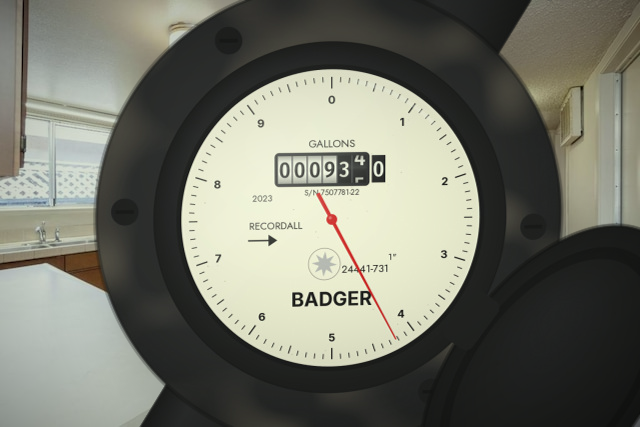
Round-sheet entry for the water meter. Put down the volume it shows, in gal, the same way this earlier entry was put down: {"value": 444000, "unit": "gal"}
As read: {"value": 9344.2, "unit": "gal"}
